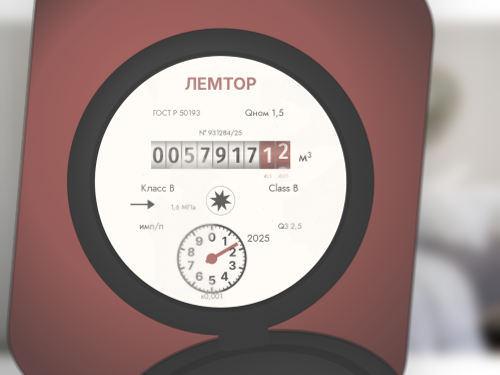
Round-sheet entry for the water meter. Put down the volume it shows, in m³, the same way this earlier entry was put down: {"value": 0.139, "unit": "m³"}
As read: {"value": 57917.121, "unit": "m³"}
